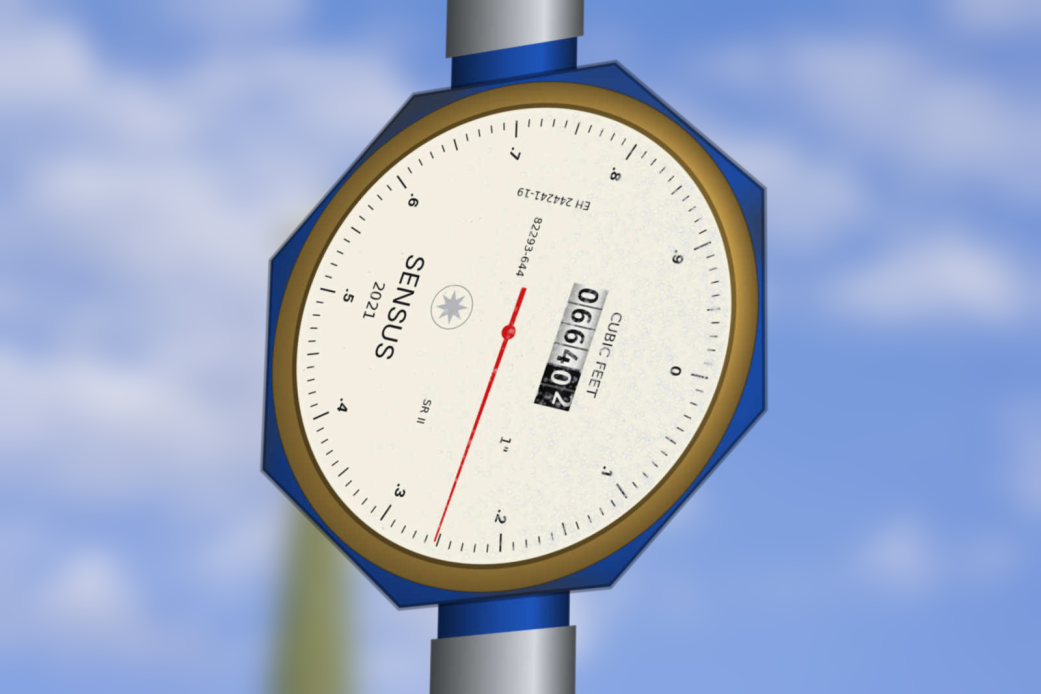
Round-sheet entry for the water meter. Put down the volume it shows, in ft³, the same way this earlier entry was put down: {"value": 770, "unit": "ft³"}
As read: {"value": 66402.25, "unit": "ft³"}
